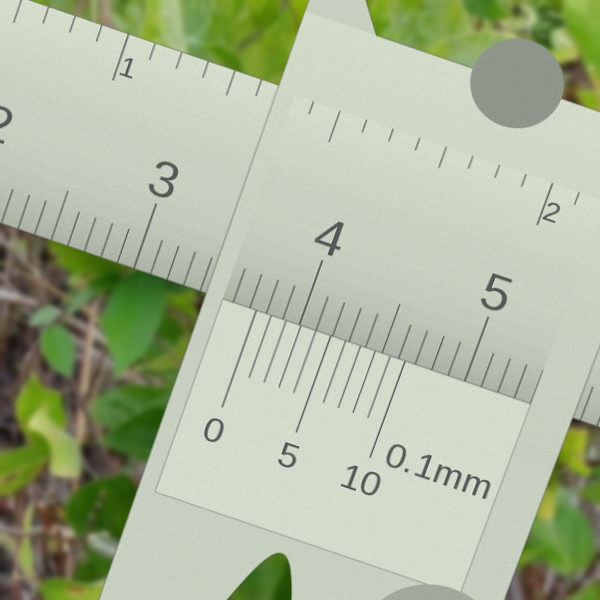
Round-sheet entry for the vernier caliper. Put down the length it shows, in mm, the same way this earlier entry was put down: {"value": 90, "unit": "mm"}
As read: {"value": 37.4, "unit": "mm"}
